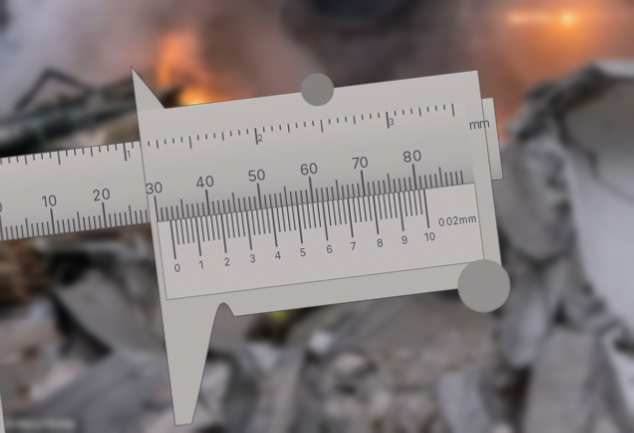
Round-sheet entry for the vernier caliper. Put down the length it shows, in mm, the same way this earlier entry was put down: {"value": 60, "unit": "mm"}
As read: {"value": 32.5, "unit": "mm"}
